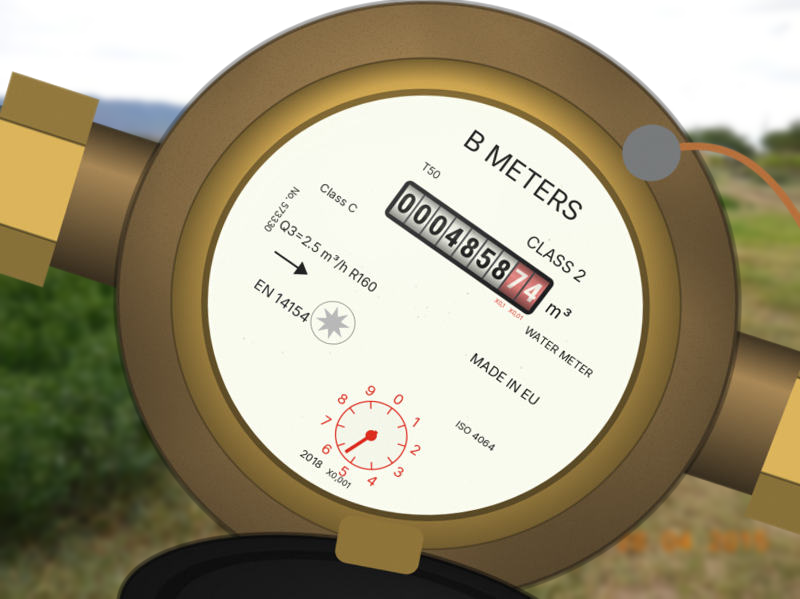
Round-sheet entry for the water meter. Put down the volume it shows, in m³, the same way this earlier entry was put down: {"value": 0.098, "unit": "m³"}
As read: {"value": 4858.745, "unit": "m³"}
